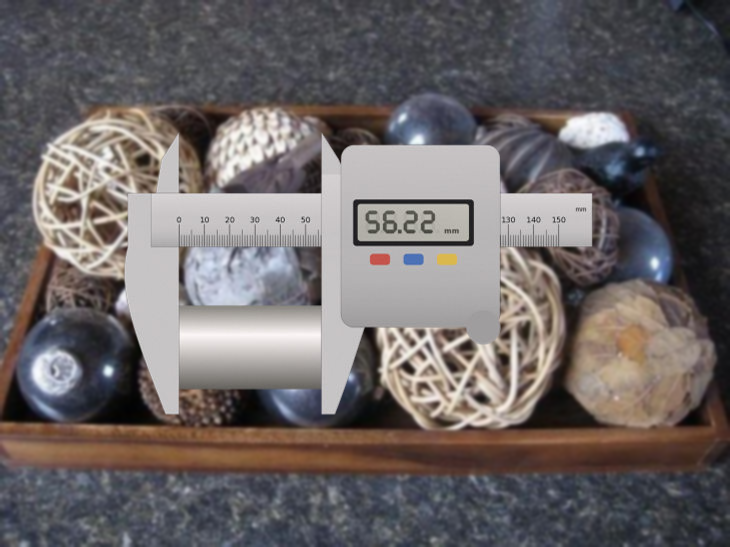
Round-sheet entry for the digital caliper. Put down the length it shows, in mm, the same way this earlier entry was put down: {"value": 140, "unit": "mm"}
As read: {"value": 56.22, "unit": "mm"}
